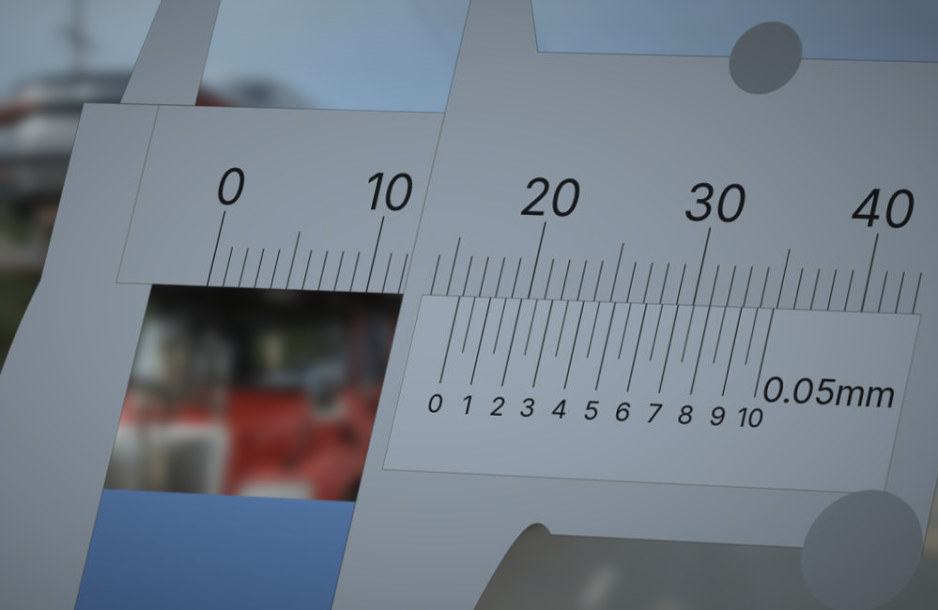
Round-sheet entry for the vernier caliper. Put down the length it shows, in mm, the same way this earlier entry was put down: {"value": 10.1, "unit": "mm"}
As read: {"value": 15.8, "unit": "mm"}
